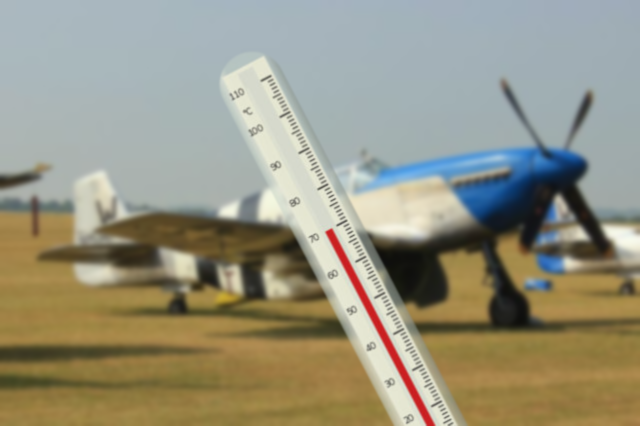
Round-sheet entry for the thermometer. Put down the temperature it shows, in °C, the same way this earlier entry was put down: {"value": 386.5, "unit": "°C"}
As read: {"value": 70, "unit": "°C"}
